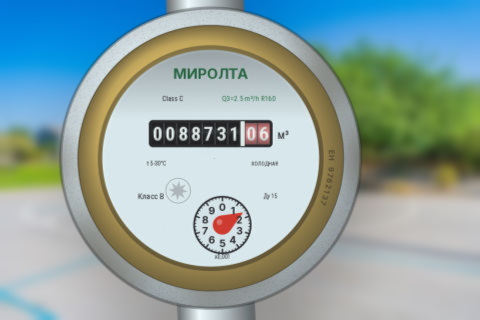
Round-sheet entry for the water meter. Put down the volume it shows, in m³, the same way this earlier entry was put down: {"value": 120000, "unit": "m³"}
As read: {"value": 88731.061, "unit": "m³"}
